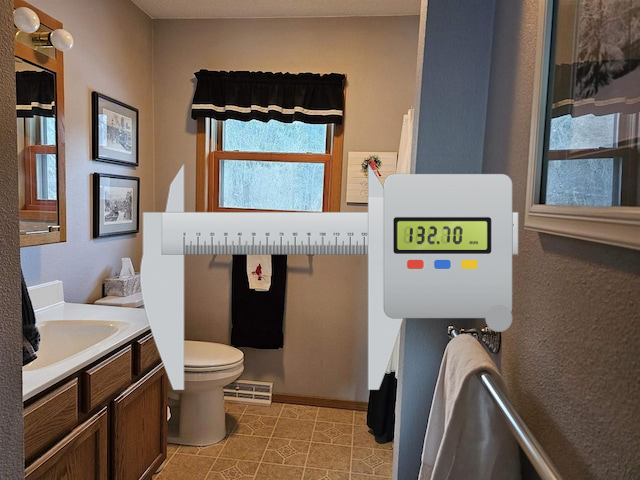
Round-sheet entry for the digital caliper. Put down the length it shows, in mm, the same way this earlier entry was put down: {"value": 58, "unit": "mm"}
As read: {"value": 132.70, "unit": "mm"}
